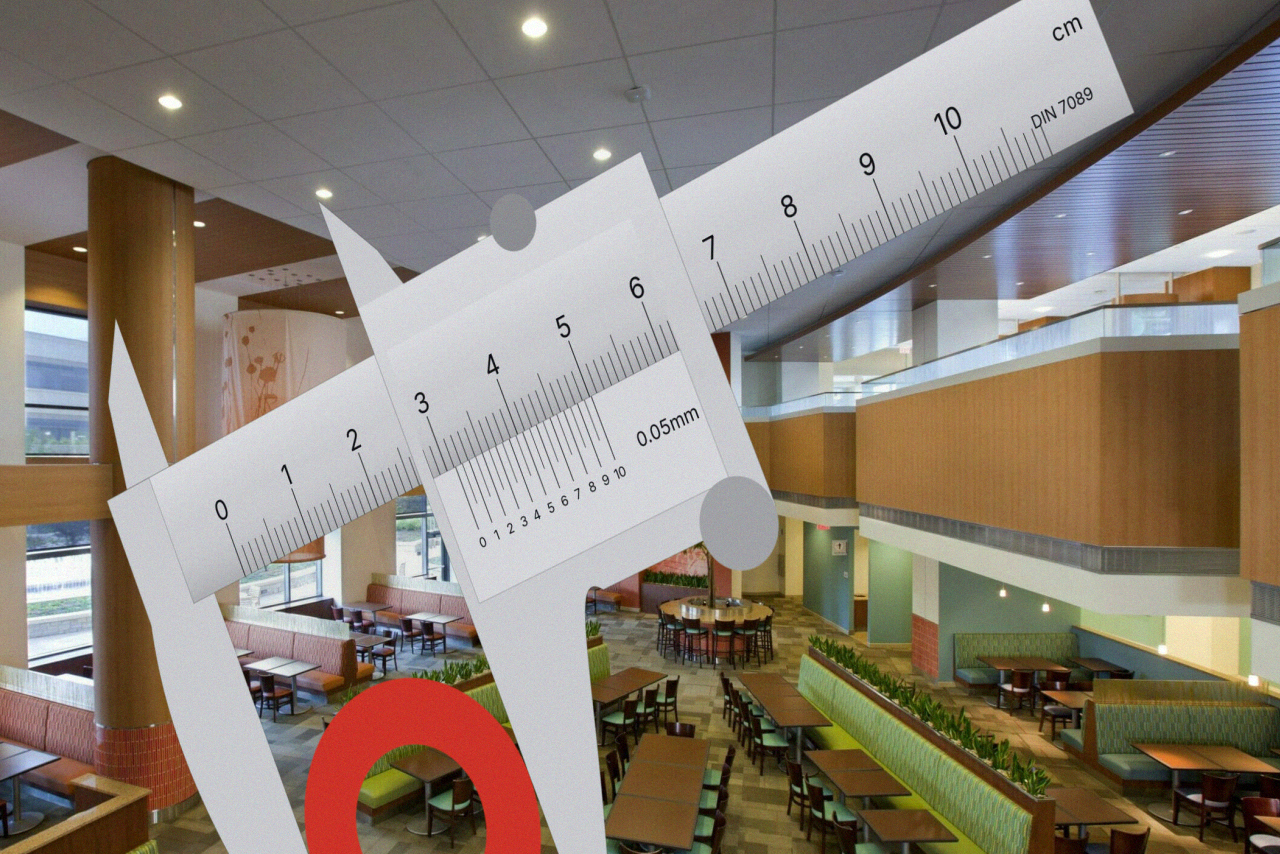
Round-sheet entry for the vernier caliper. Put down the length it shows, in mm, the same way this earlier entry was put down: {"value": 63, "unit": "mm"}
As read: {"value": 31.2, "unit": "mm"}
